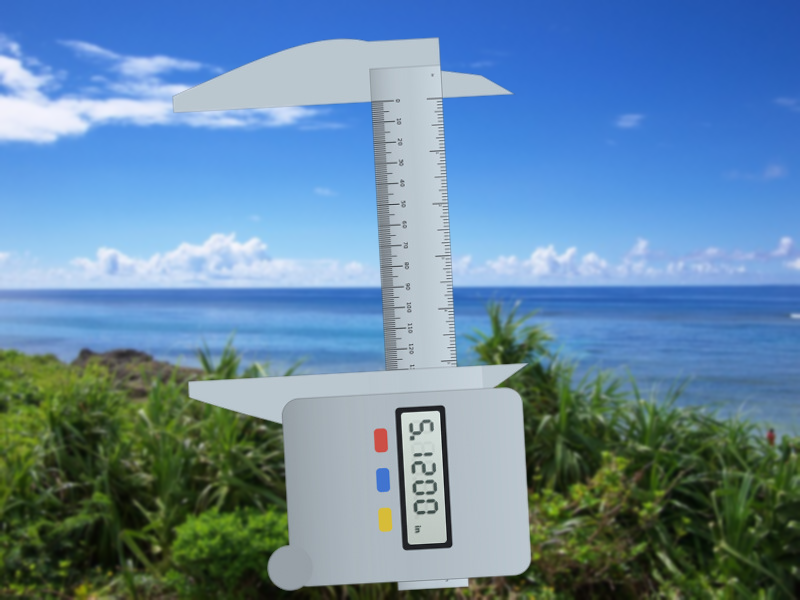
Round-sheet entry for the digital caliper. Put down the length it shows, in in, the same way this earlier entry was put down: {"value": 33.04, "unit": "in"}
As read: {"value": 5.1200, "unit": "in"}
